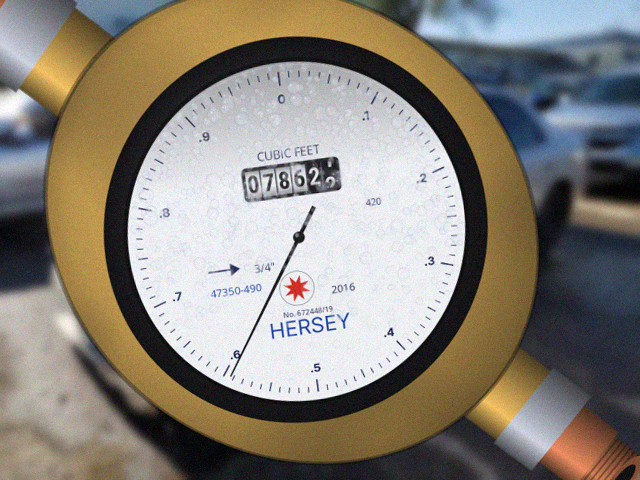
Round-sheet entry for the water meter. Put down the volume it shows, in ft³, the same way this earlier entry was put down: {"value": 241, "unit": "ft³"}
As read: {"value": 78621.59, "unit": "ft³"}
